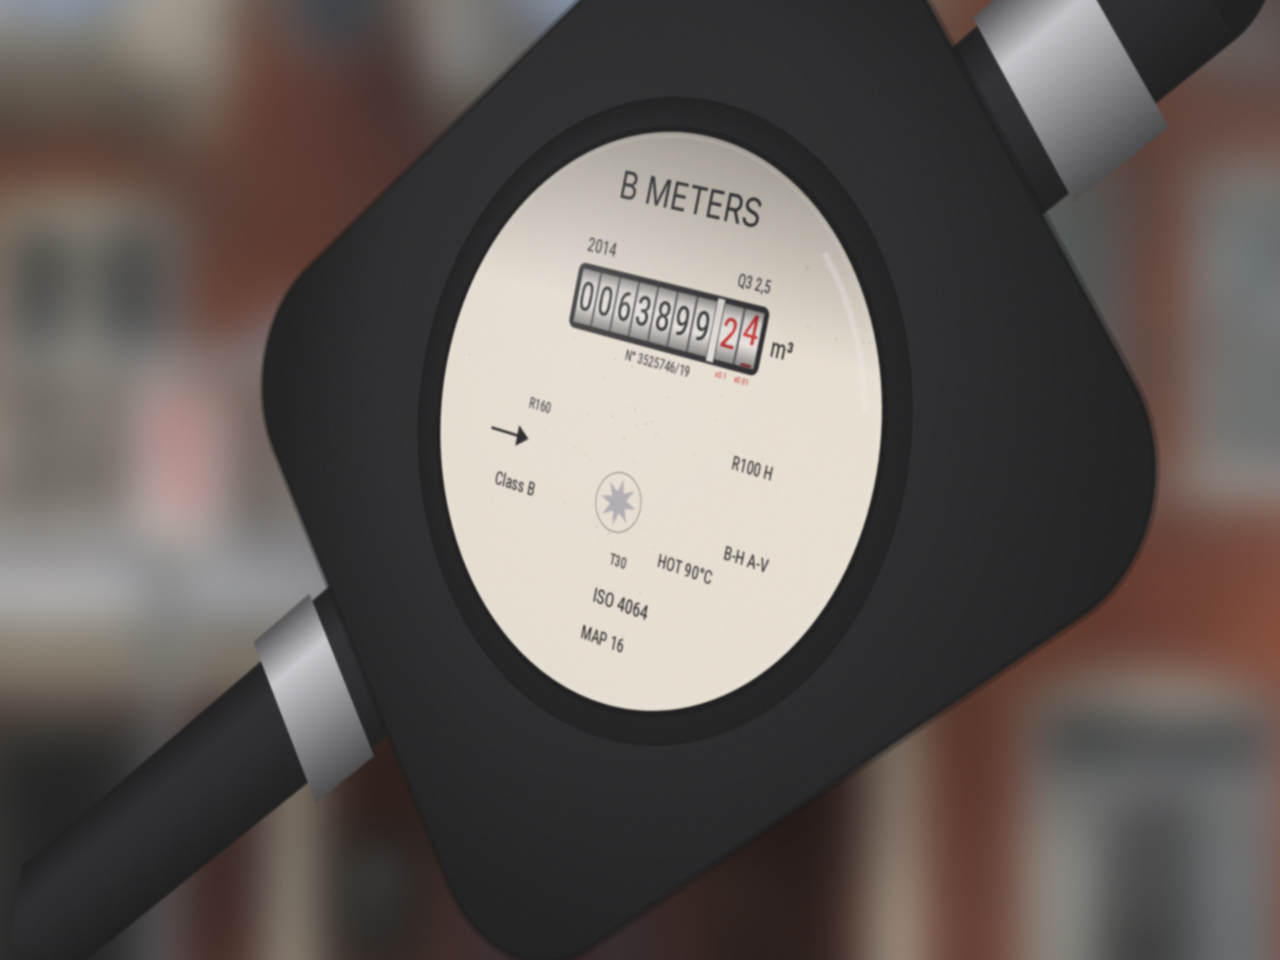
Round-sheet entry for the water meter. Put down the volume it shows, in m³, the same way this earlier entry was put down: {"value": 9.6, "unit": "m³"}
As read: {"value": 63899.24, "unit": "m³"}
